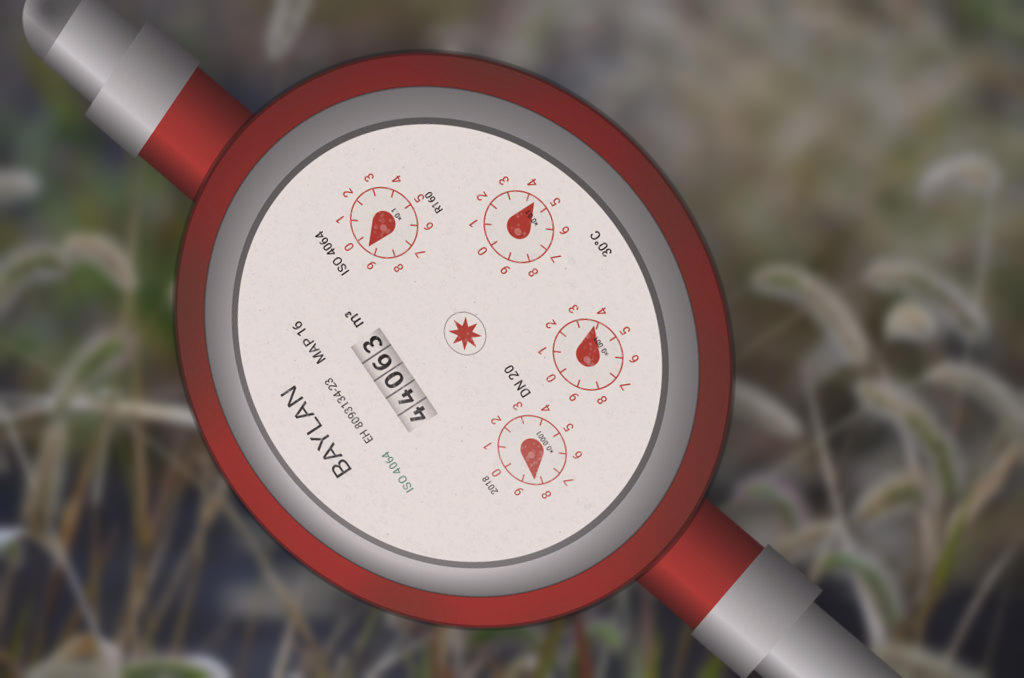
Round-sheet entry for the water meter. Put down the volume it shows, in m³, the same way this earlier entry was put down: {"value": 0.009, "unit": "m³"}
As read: {"value": 44062.9438, "unit": "m³"}
